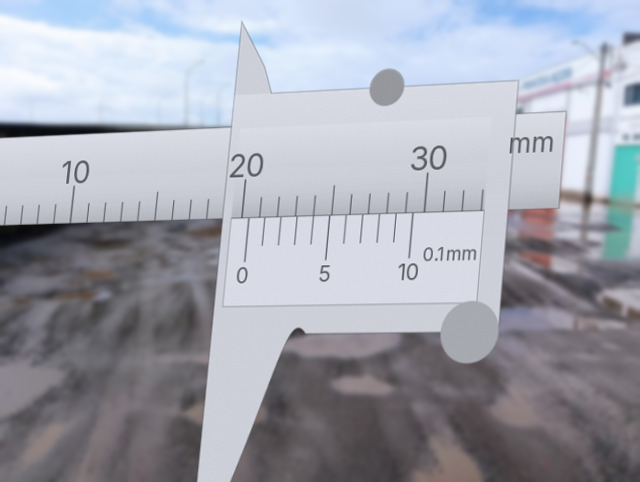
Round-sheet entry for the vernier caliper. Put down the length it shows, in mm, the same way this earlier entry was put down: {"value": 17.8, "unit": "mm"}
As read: {"value": 20.4, "unit": "mm"}
